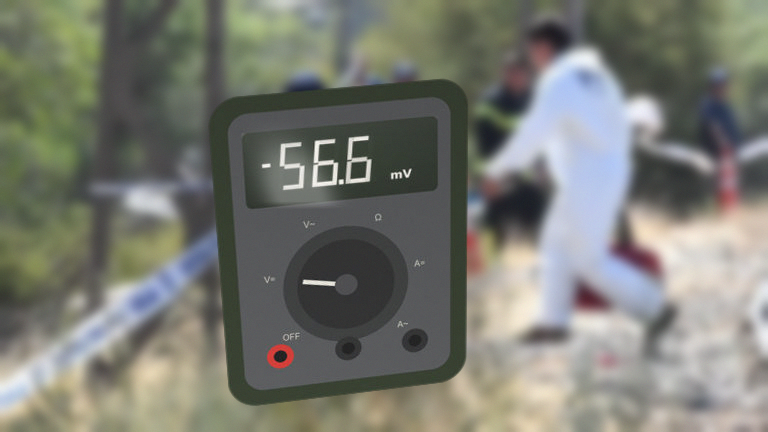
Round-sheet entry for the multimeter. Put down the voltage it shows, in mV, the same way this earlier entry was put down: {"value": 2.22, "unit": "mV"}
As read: {"value": -56.6, "unit": "mV"}
